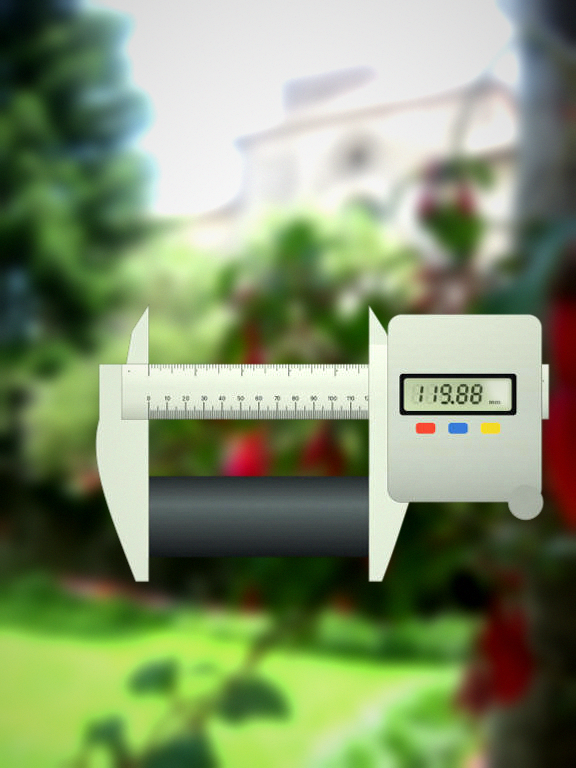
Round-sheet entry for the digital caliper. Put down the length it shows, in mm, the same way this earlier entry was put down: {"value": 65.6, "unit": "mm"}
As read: {"value": 119.88, "unit": "mm"}
